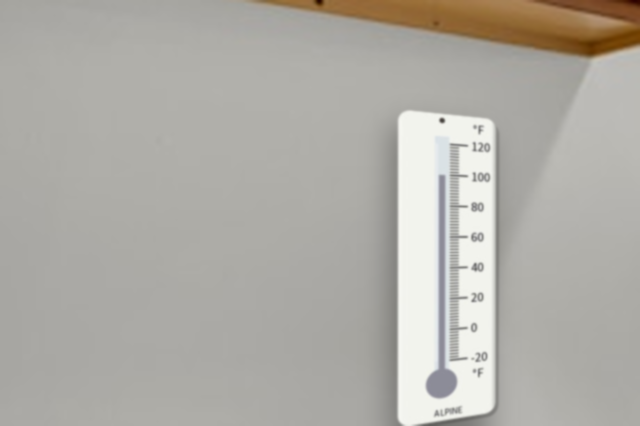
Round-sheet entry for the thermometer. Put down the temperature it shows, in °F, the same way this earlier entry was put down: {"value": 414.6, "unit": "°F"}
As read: {"value": 100, "unit": "°F"}
